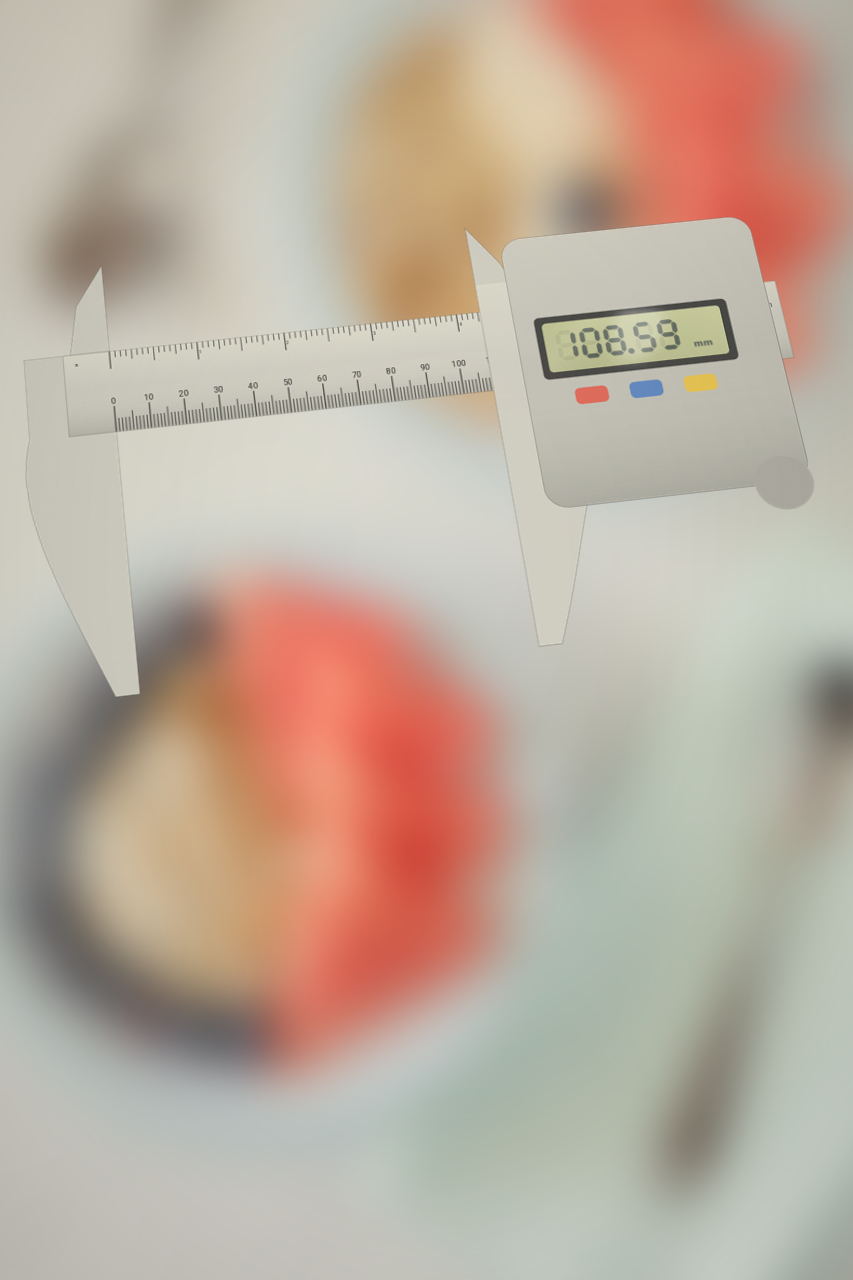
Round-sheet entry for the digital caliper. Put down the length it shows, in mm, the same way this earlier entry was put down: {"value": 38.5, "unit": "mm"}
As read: {"value": 108.59, "unit": "mm"}
